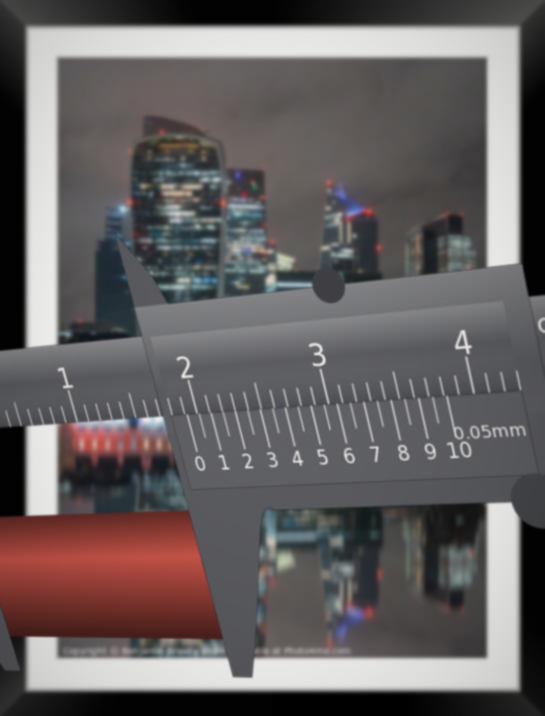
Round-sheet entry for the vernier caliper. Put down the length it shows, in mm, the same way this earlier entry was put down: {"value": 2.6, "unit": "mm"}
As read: {"value": 19.2, "unit": "mm"}
